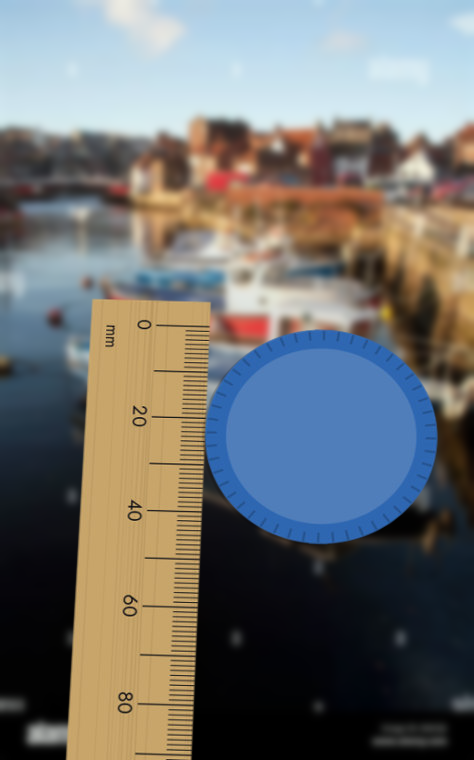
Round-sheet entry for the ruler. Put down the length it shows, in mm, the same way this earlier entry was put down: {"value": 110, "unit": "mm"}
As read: {"value": 46, "unit": "mm"}
